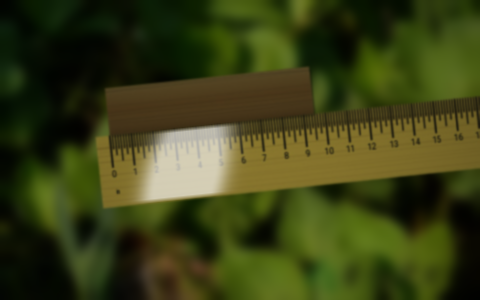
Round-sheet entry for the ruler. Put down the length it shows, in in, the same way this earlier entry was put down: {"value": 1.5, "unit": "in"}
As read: {"value": 9.5, "unit": "in"}
